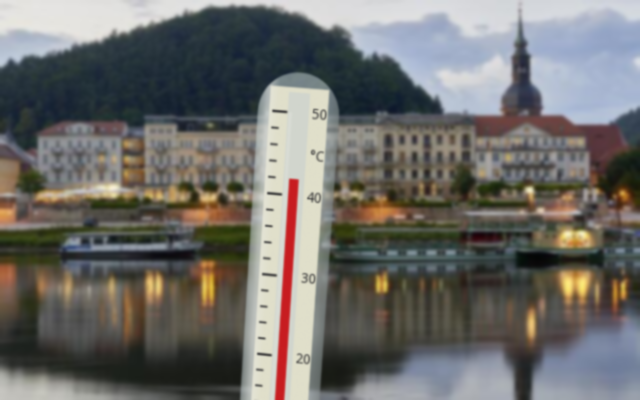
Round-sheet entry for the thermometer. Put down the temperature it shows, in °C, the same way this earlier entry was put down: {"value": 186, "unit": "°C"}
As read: {"value": 42, "unit": "°C"}
